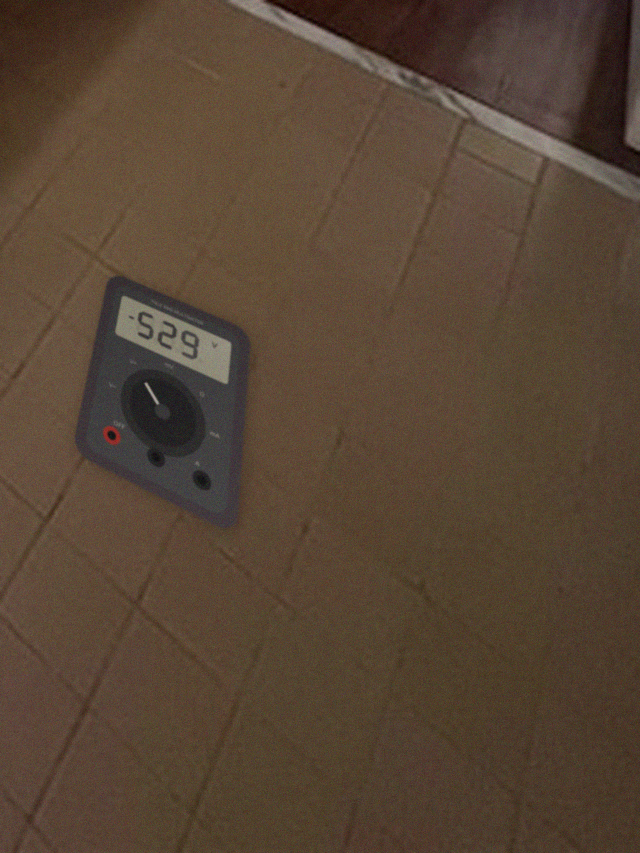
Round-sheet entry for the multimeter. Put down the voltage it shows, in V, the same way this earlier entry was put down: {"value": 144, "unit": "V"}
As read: {"value": -529, "unit": "V"}
